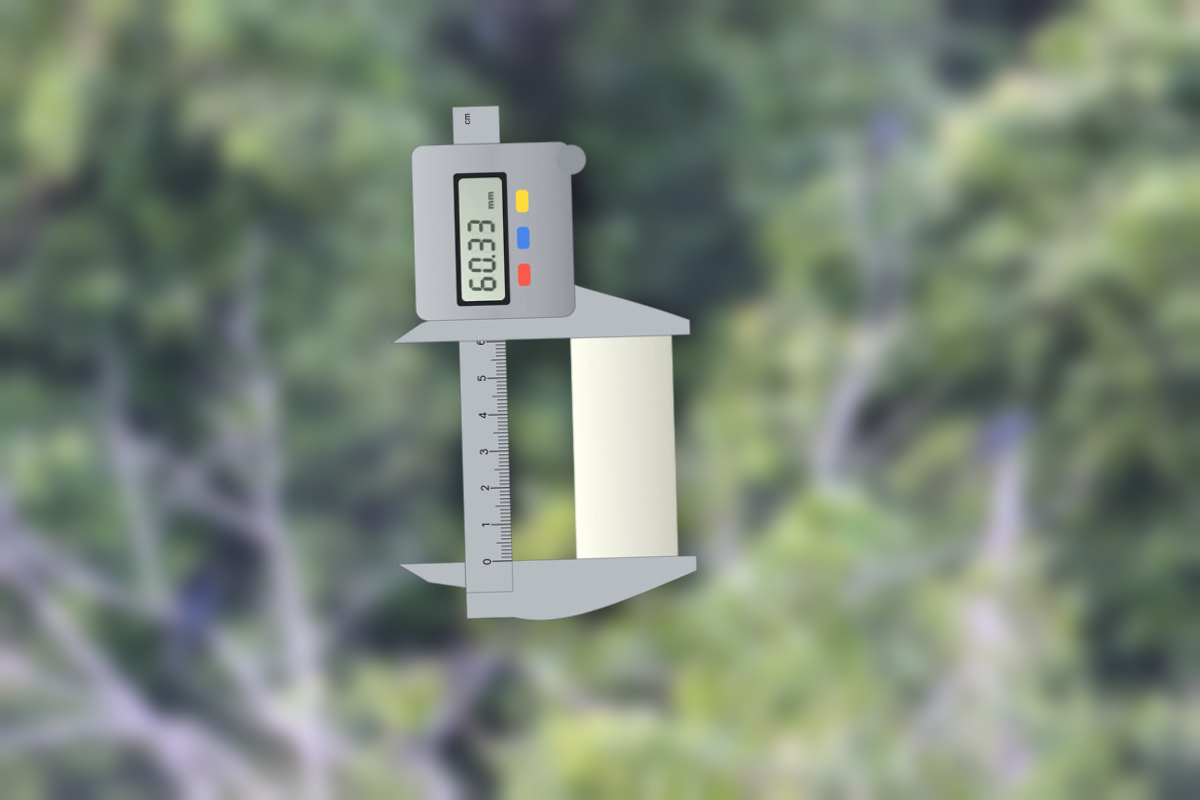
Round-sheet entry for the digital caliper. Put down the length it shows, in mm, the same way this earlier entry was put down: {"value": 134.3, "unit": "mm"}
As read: {"value": 60.33, "unit": "mm"}
